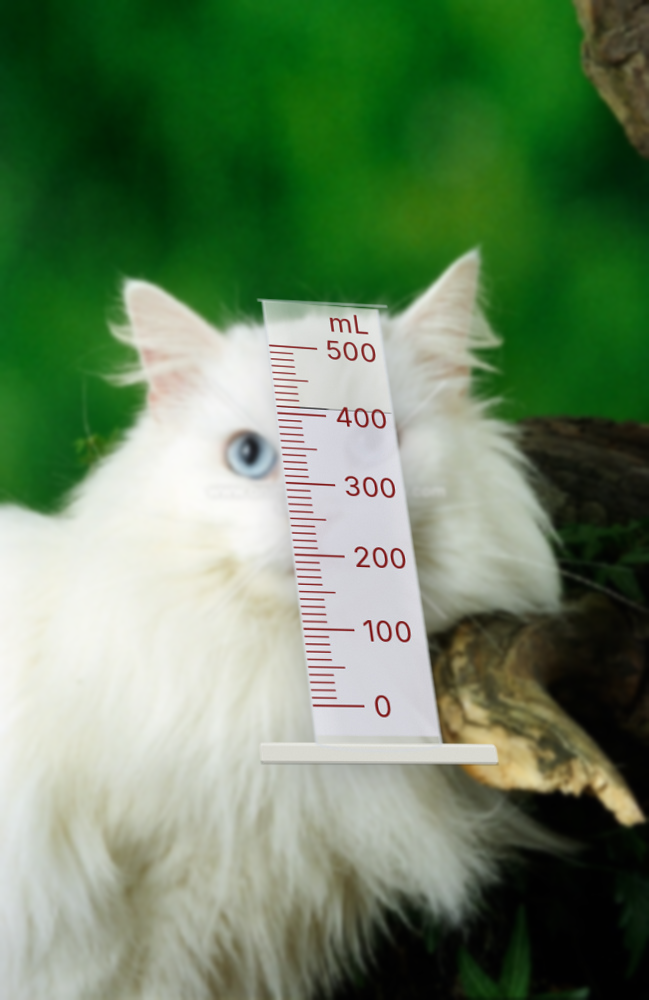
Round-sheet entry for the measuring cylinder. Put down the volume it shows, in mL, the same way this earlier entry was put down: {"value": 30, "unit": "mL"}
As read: {"value": 410, "unit": "mL"}
